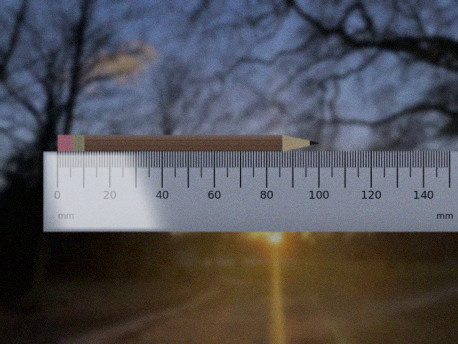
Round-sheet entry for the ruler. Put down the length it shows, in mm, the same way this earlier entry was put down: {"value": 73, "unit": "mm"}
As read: {"value": 100, "unit": "mm"}
